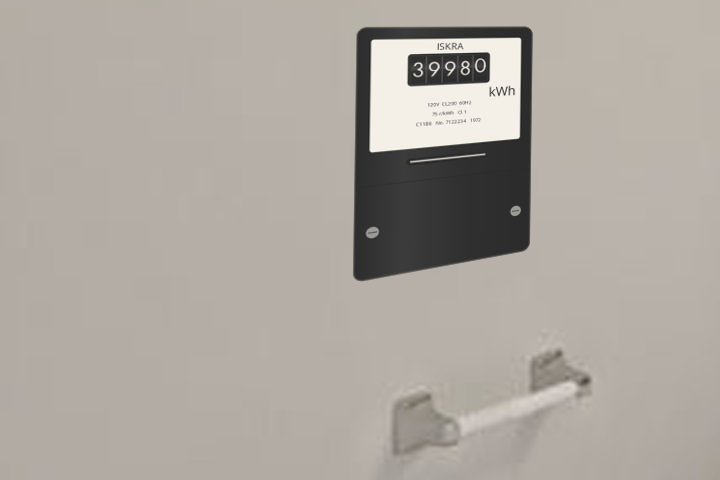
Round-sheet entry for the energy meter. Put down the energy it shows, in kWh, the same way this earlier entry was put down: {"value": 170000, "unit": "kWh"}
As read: {"value": 39980, "unit": "kWh"}
